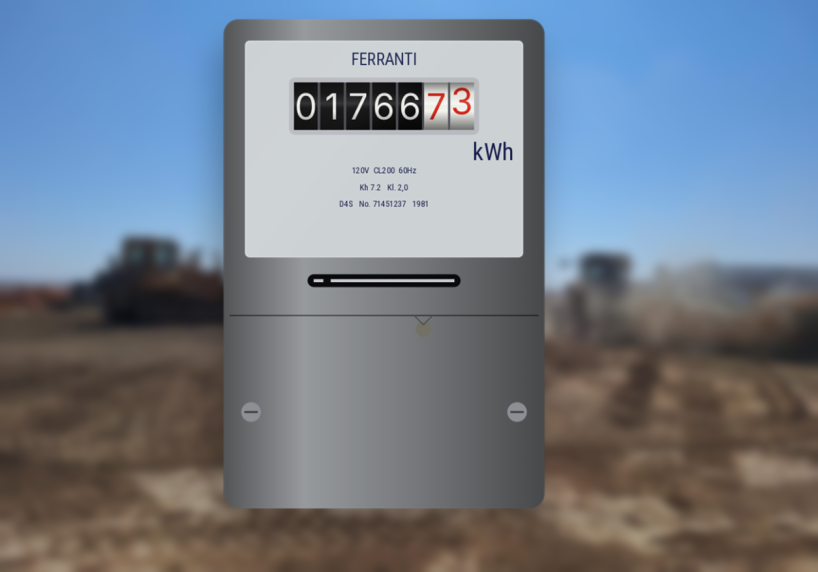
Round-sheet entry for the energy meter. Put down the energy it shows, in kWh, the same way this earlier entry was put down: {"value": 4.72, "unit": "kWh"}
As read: {"value": 1766.73, "unit": "kWh"}
